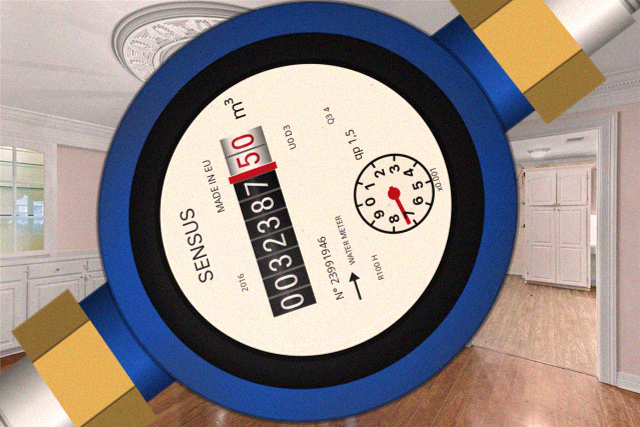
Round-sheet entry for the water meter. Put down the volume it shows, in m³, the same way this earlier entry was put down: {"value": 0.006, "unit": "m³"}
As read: {"value": 32387.507, "unit": "m³"}
